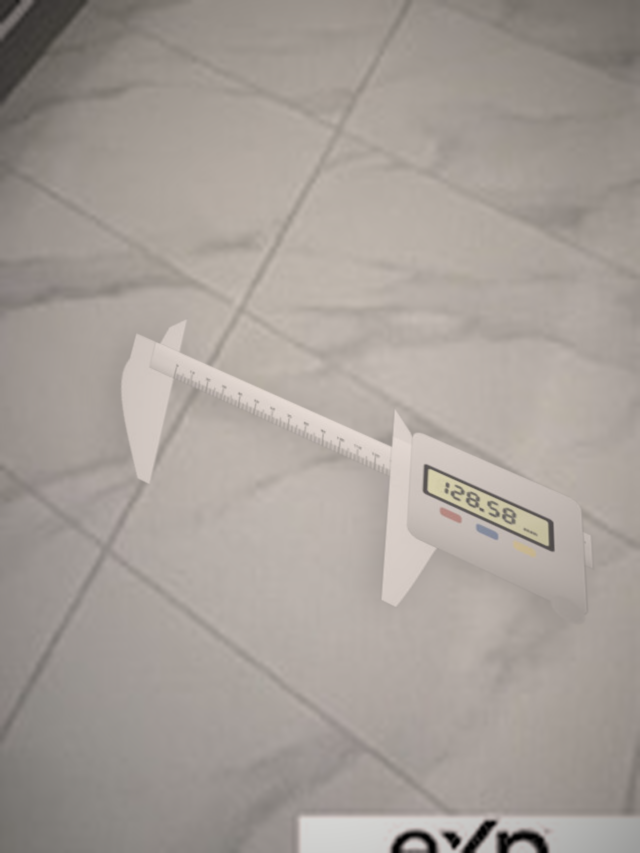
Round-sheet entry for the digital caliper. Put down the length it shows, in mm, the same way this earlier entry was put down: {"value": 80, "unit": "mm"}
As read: {"value": 128.58, "unit": "mm"}
